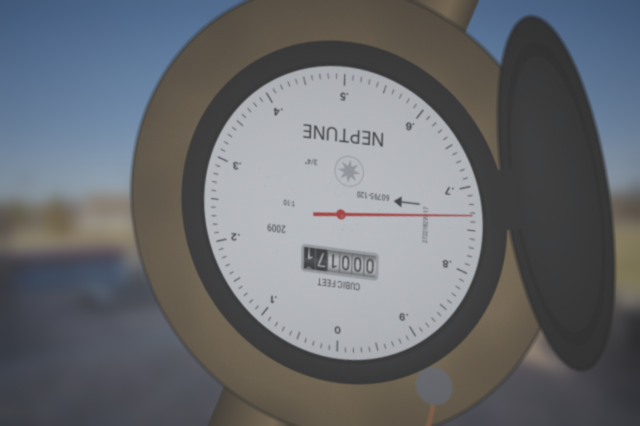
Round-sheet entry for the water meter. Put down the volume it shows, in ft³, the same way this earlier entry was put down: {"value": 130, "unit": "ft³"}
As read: {"value": 170.73, "unit": "ft³"}
